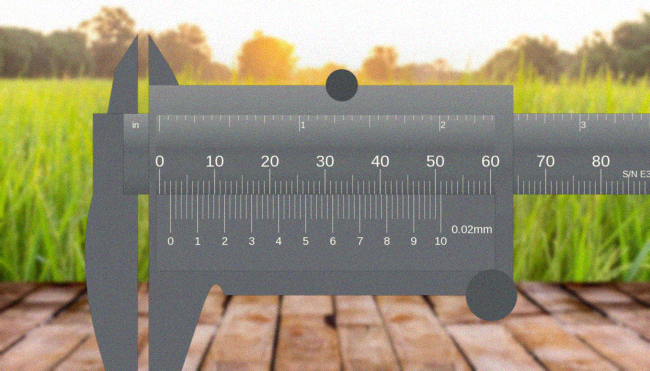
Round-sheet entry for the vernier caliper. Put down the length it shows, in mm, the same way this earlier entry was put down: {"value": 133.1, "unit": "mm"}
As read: {"value": 2.0, "unit": "mm"}
